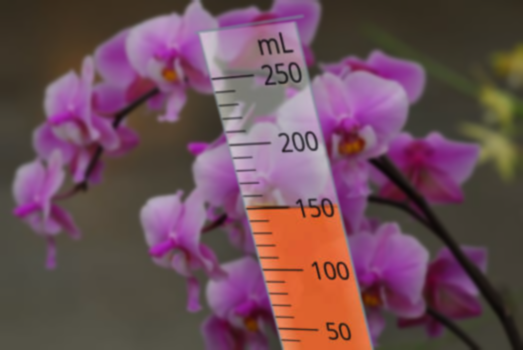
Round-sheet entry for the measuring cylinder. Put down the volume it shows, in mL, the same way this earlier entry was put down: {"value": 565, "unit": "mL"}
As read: {"value": 150, "unit": "mL"}
